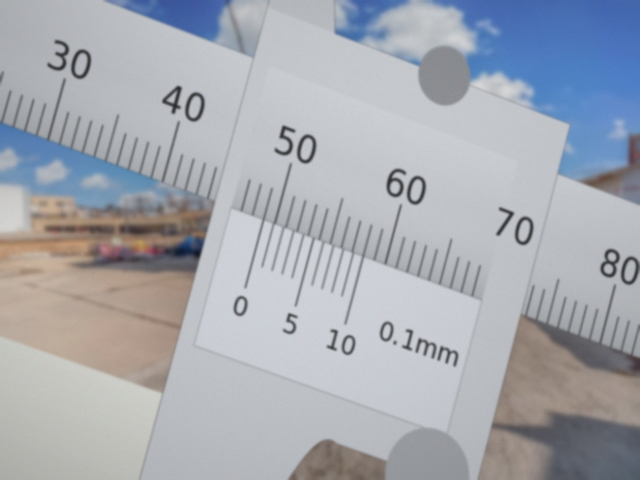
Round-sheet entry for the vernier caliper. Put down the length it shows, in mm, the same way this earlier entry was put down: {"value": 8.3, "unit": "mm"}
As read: {"value": 49.0, "unit": "mm"}
